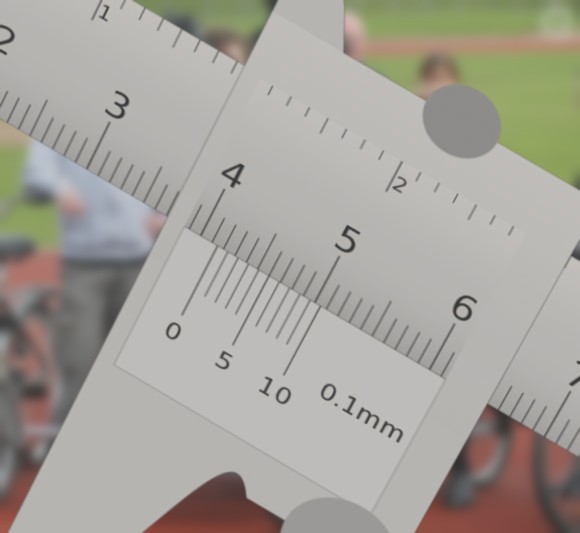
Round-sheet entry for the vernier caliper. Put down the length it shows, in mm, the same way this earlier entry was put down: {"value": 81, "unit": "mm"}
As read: {"value": 41.5, "unit": "mm"}
